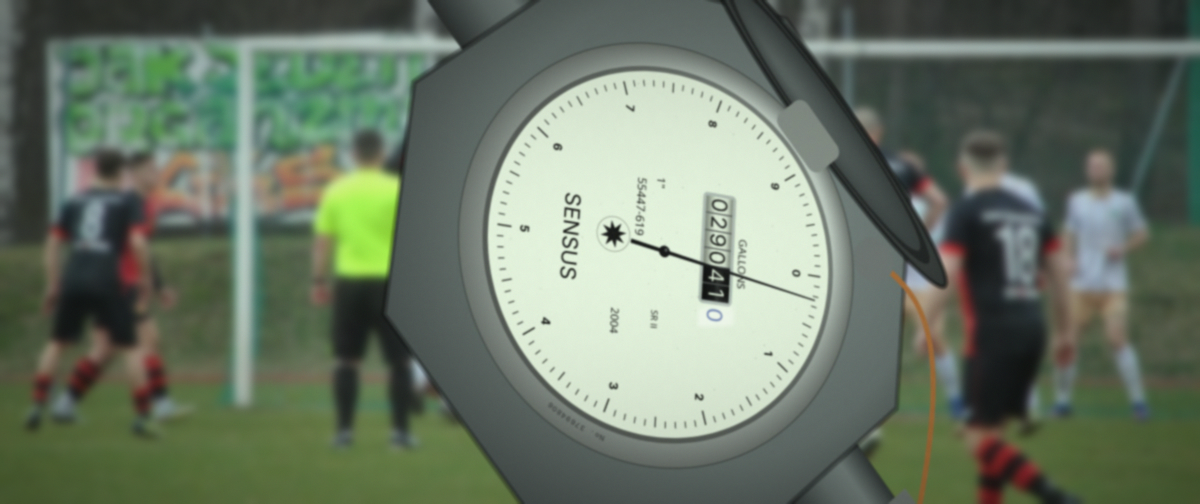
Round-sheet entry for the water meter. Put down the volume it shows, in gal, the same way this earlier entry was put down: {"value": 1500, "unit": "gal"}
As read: {"value": 290410.2, "unit": "gal"}
